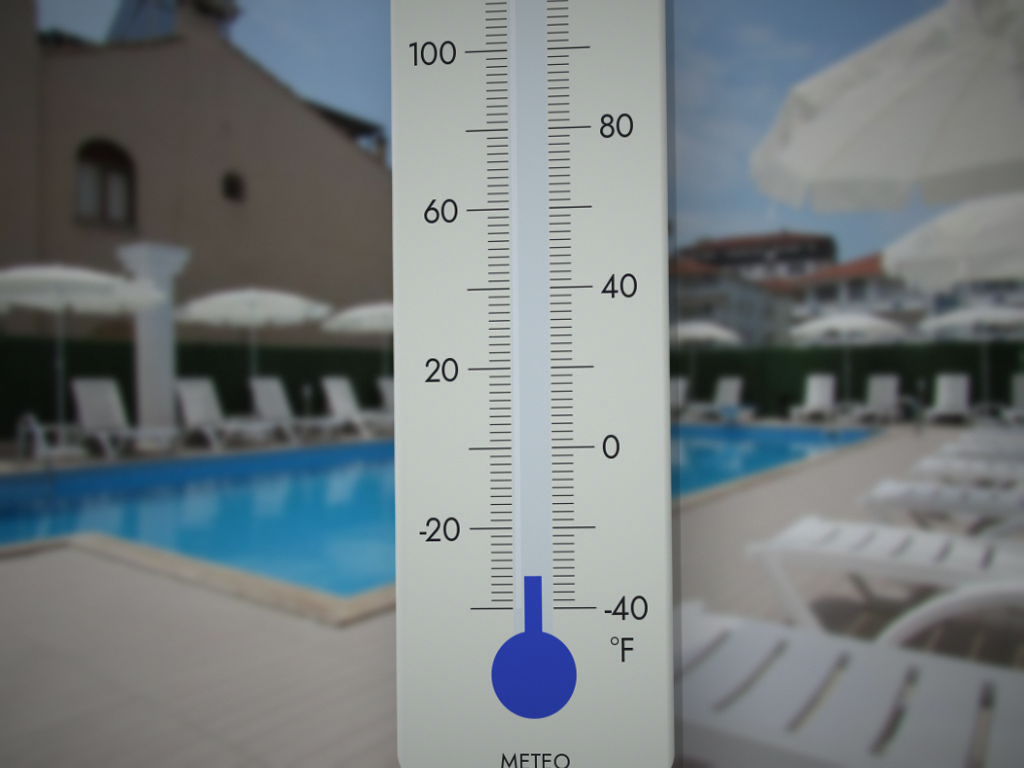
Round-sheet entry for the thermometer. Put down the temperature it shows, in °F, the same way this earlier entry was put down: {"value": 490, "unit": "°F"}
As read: {"value": -32, "unit": "°F"}
